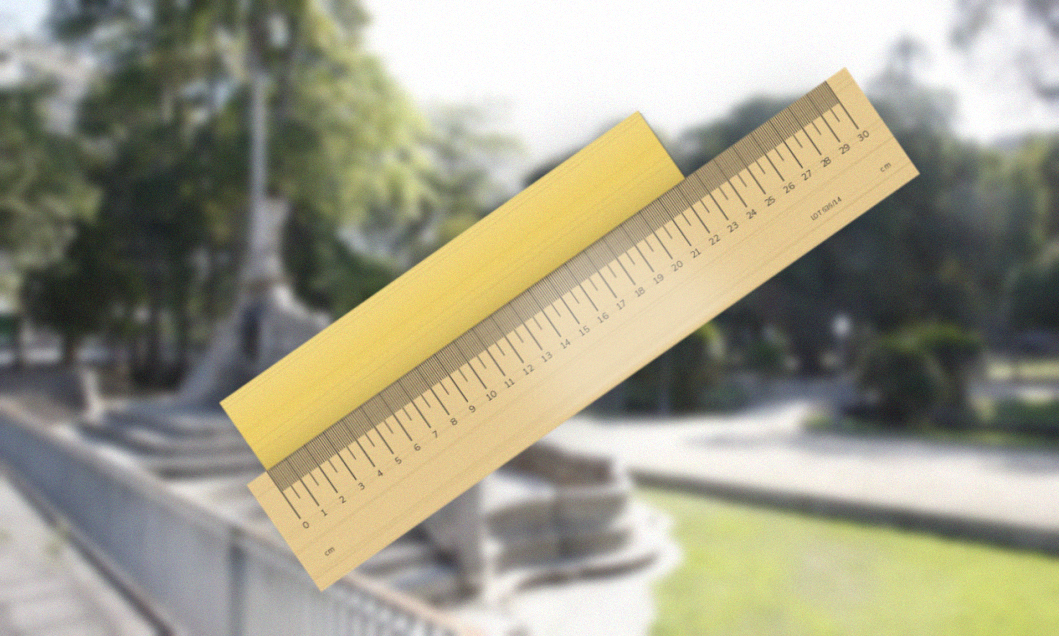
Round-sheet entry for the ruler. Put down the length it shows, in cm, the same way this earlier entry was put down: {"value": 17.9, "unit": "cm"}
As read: {"value": 22.5, "unit": "cm"}
